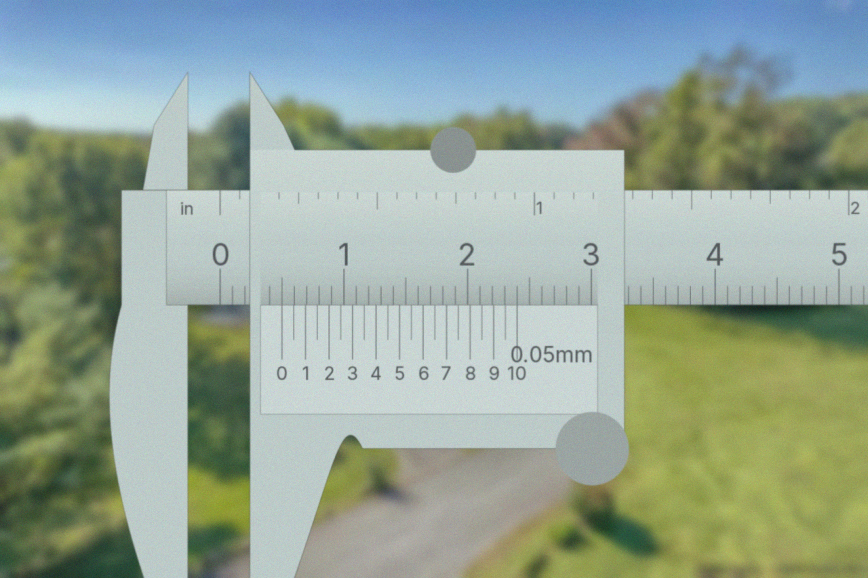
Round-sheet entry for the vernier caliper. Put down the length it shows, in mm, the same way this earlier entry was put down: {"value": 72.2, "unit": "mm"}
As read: {"value": 5.0, "unit": "mm"}
